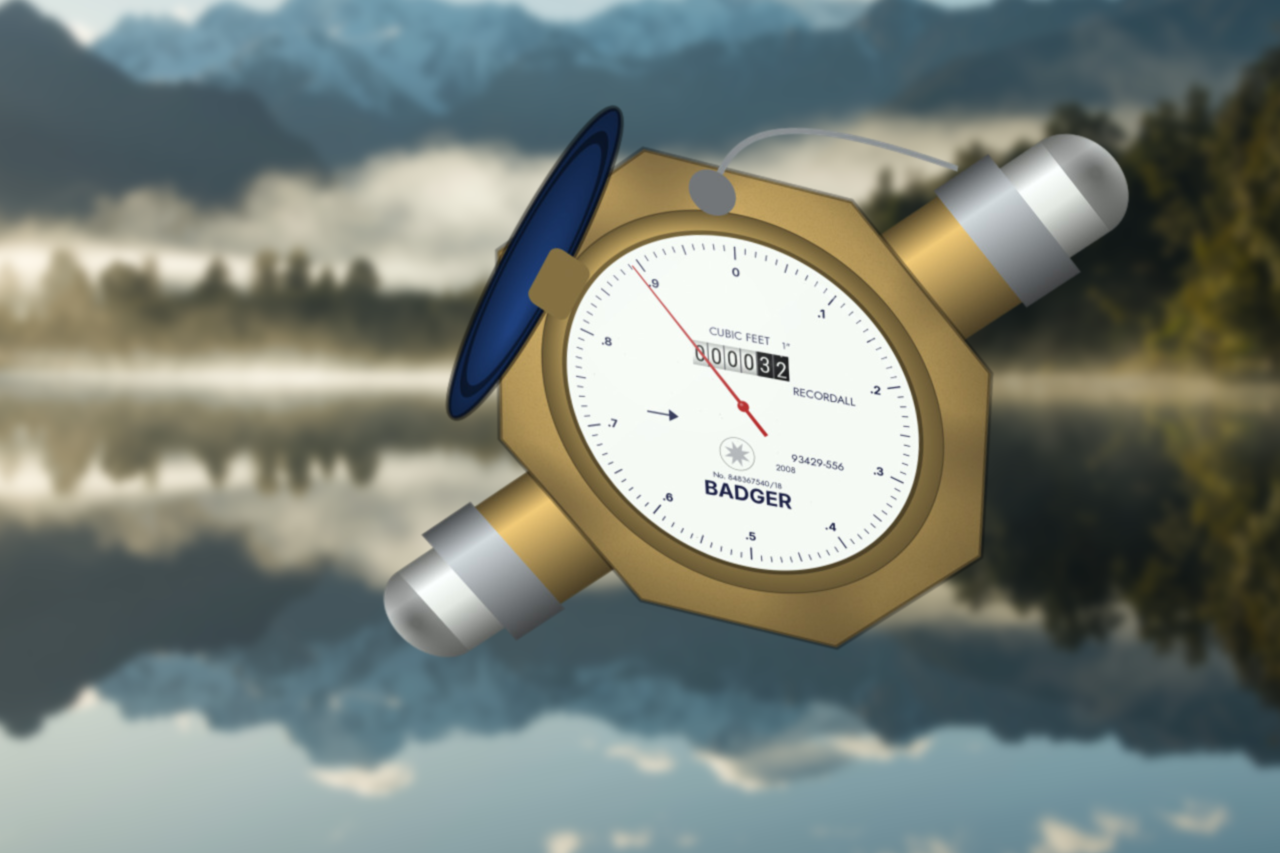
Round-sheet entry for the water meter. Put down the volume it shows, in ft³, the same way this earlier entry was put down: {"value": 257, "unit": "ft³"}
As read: {"value": 31.89, "unit": "ft³"}
